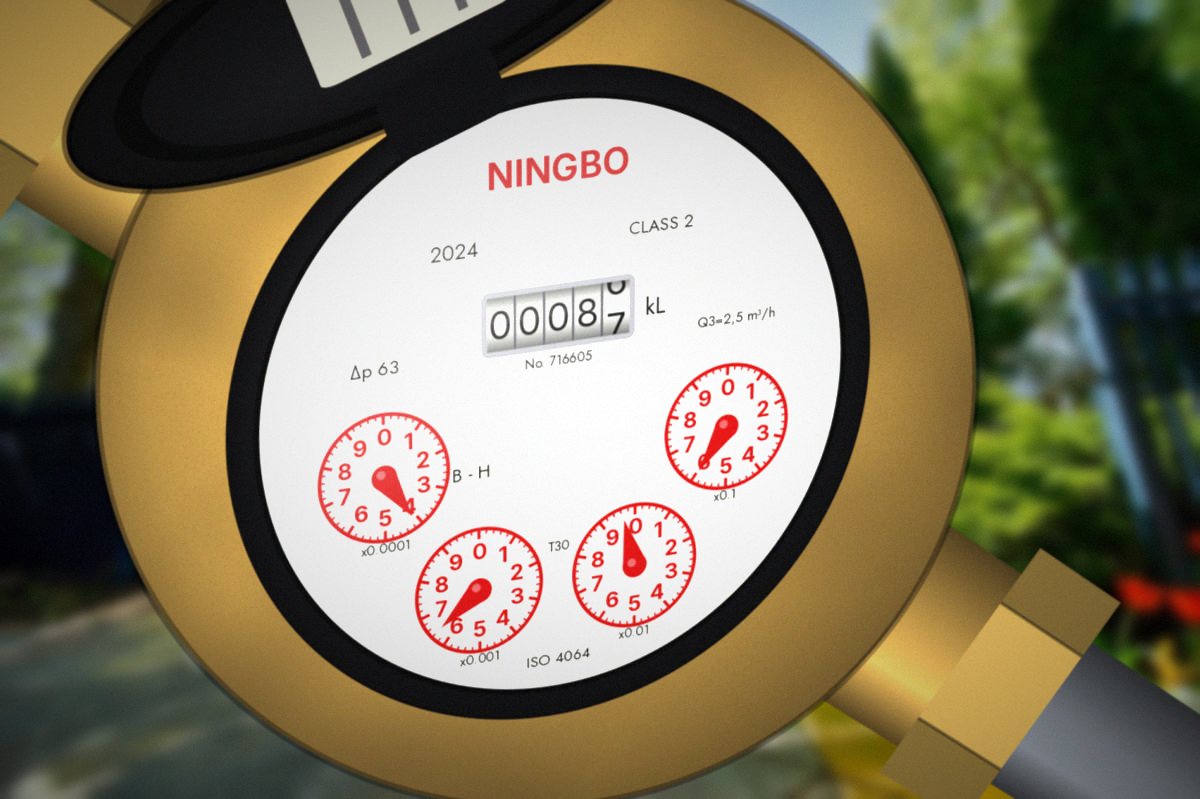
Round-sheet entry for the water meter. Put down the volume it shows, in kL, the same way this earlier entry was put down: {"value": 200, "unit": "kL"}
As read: {"value": 86.5964, "unit": "kL"}
